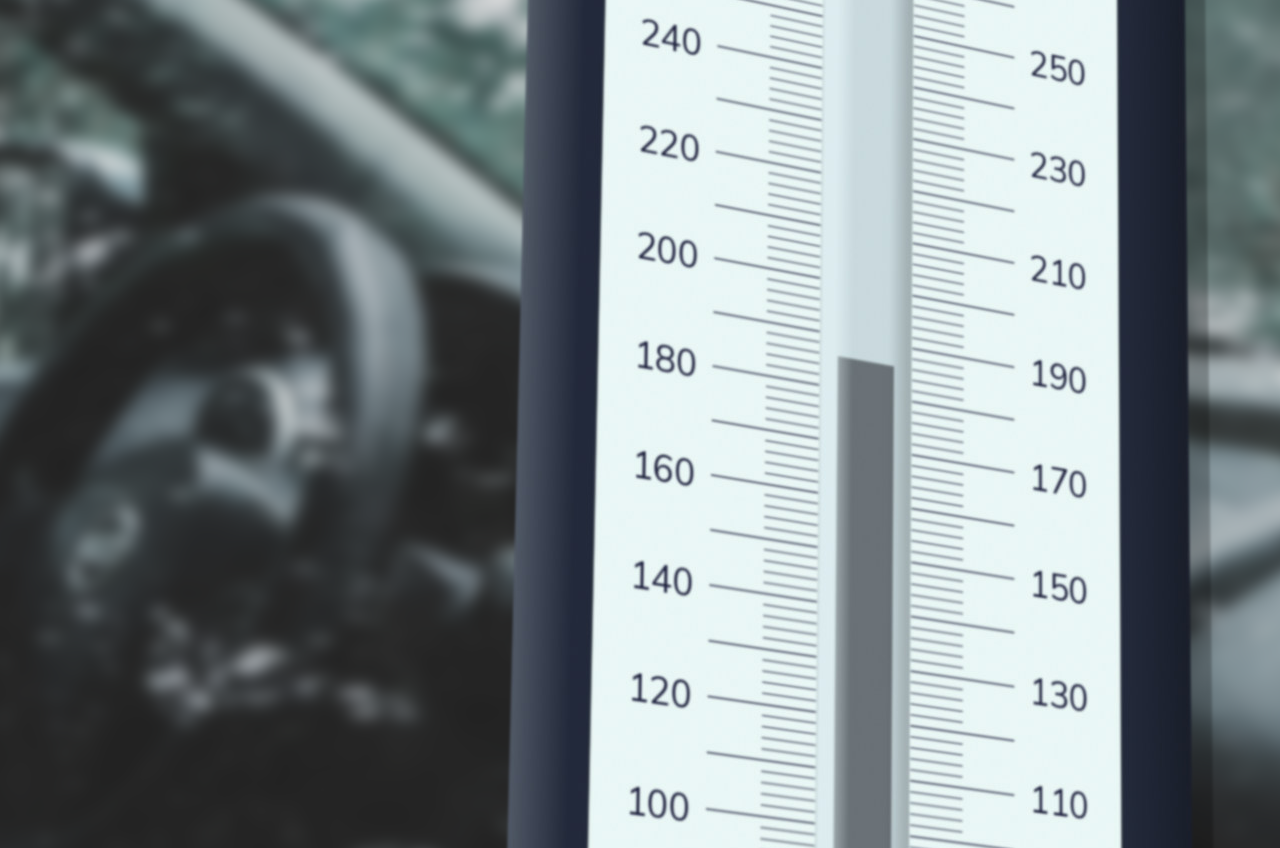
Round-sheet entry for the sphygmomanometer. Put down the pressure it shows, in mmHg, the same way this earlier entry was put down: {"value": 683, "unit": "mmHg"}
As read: {"value": 186, "unit": "mmHg"}
